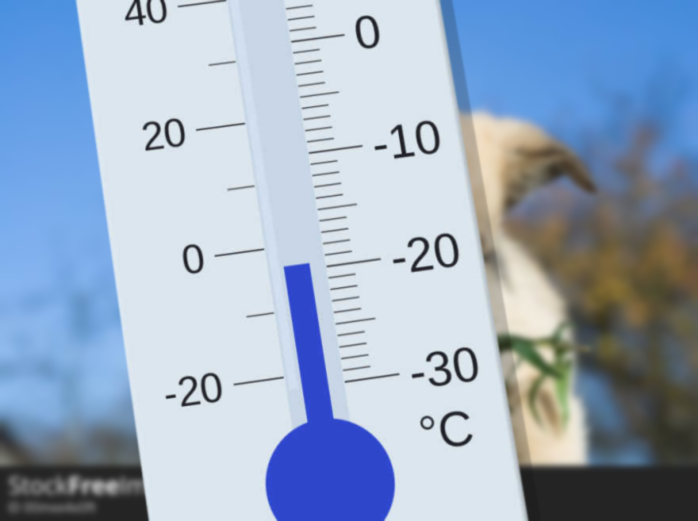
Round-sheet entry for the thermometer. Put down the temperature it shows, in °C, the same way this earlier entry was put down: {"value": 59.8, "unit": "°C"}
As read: {"value": -19.5, "unit": "°C"}
